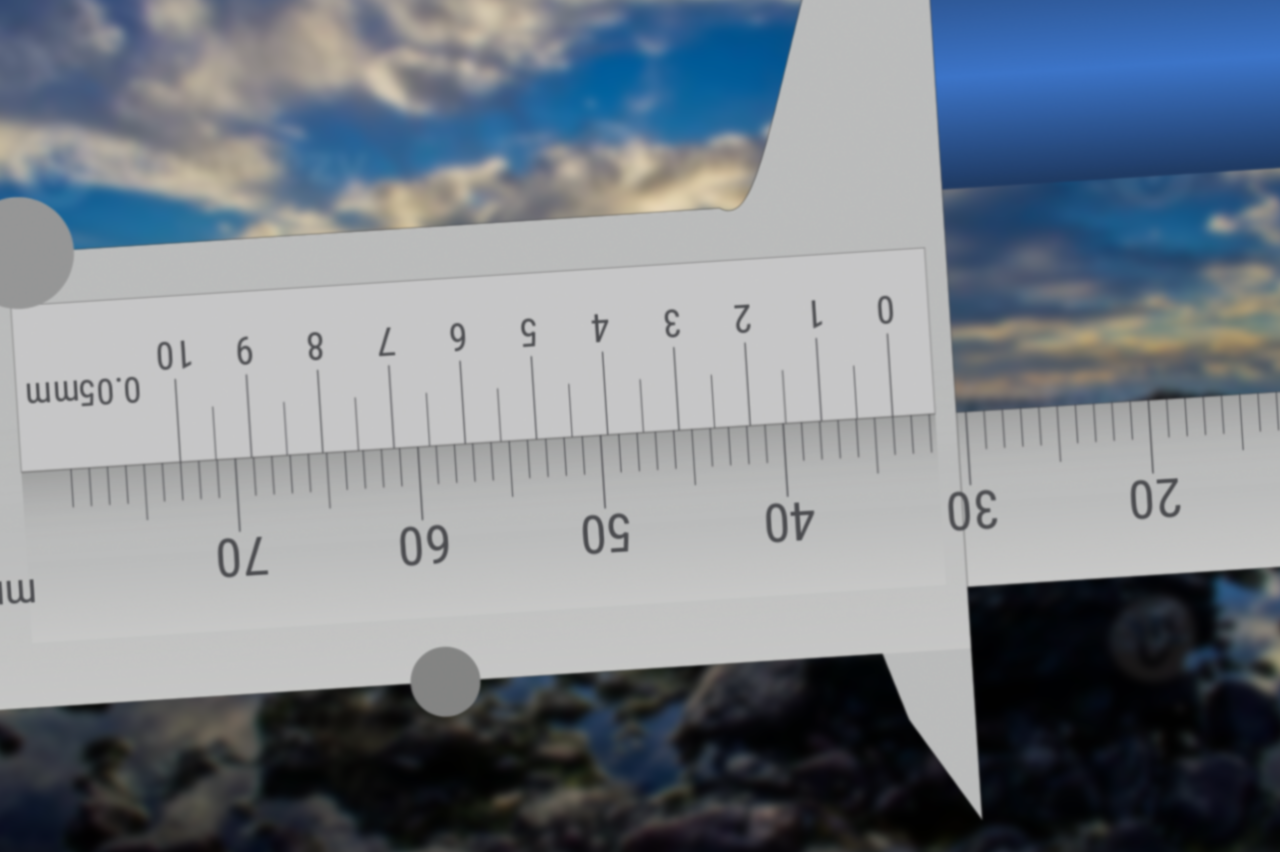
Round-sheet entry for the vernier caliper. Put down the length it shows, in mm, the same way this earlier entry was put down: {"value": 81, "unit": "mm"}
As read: {"value": 34.0, "unit": "mm"}
